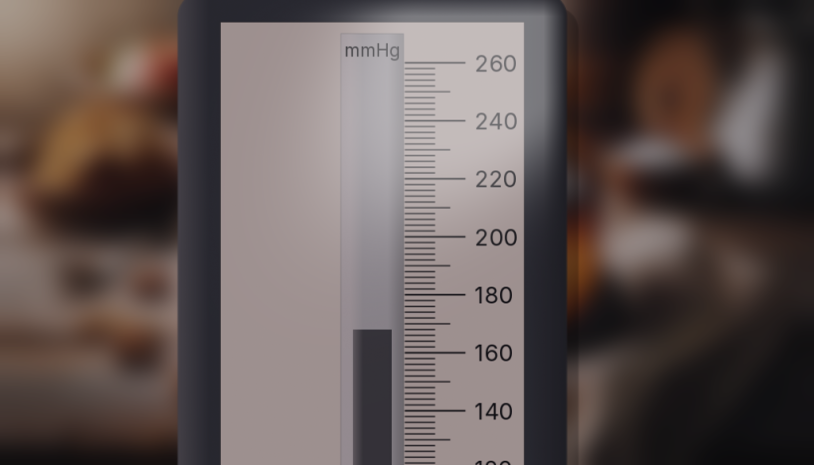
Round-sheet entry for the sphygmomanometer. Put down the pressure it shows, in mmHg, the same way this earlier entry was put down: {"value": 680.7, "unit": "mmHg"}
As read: {"value": 168, "unit": "mmHg"}
